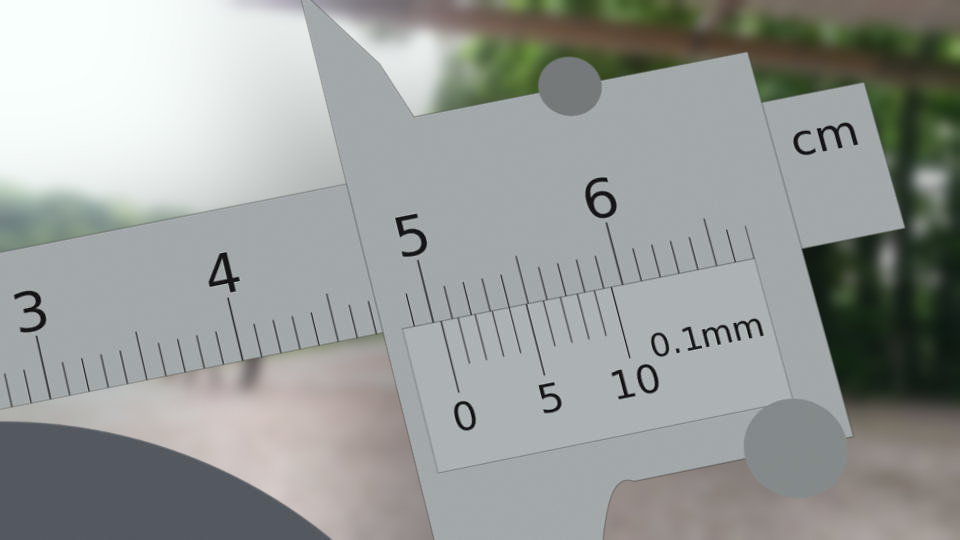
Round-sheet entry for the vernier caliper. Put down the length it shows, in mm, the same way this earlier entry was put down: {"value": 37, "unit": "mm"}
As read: {"value": 50.4, "unit": "mm"}
